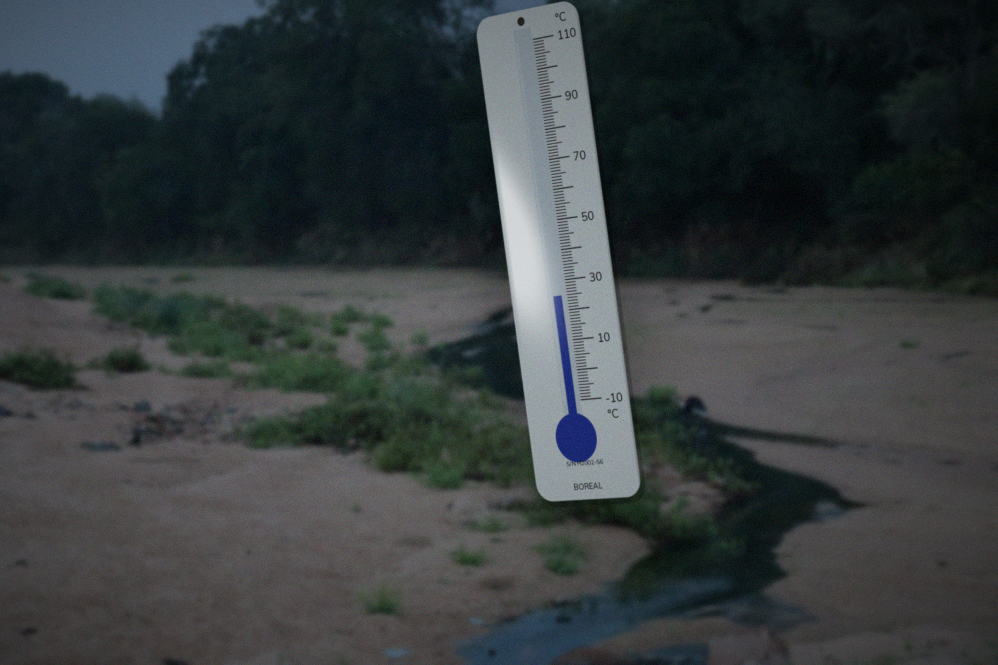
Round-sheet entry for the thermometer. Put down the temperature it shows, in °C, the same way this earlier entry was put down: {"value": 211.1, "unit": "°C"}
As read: {"value": 25, "unit": "°C"}
